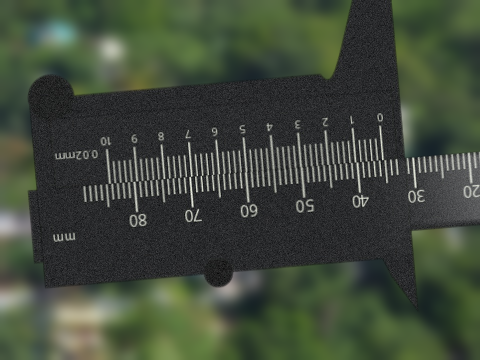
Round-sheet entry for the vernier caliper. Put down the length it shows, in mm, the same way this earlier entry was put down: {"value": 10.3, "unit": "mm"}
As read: {"value": 35.4, "unit": "mm"}
